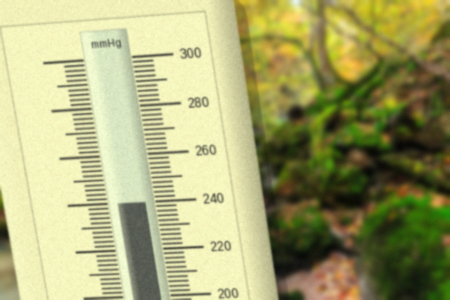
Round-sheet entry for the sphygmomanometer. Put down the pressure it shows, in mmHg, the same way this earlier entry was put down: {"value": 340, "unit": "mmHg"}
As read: {"value": 240, "unit": "mmHg"}
